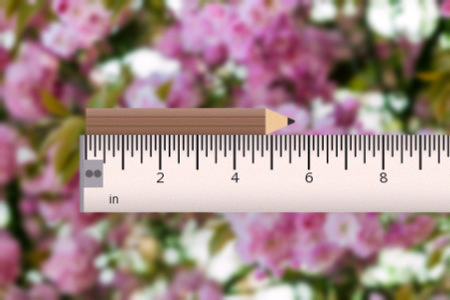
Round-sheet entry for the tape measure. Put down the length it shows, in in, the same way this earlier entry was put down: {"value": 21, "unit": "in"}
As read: {"value": 5.625, "unit": "in"}
